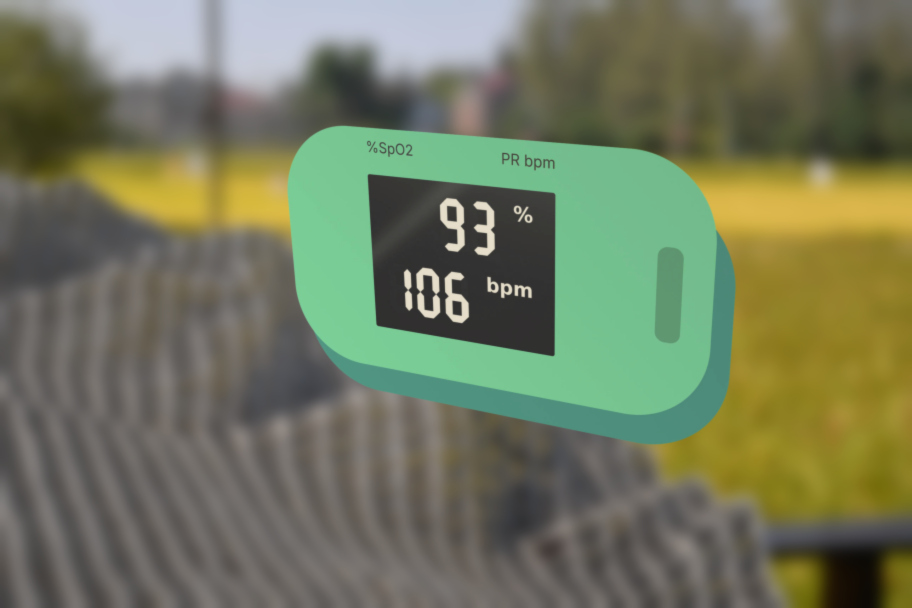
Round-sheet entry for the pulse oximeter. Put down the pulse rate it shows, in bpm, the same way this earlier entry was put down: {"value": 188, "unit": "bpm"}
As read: {"value": 106, "unit": "bpm"}
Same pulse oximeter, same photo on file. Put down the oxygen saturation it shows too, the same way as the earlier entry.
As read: {"value": 93, "unit": "%"}
